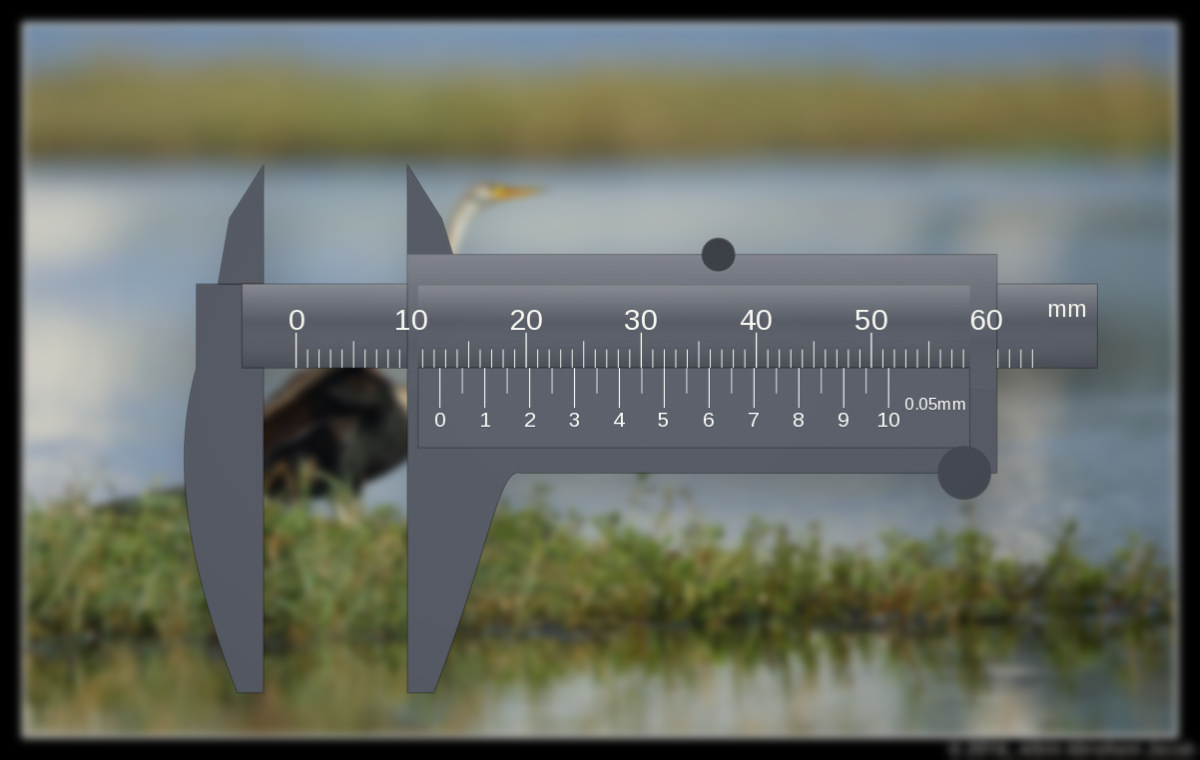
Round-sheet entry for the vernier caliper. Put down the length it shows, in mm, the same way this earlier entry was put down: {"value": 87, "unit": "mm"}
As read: {"value": 12.5, "unit": "mm"}
